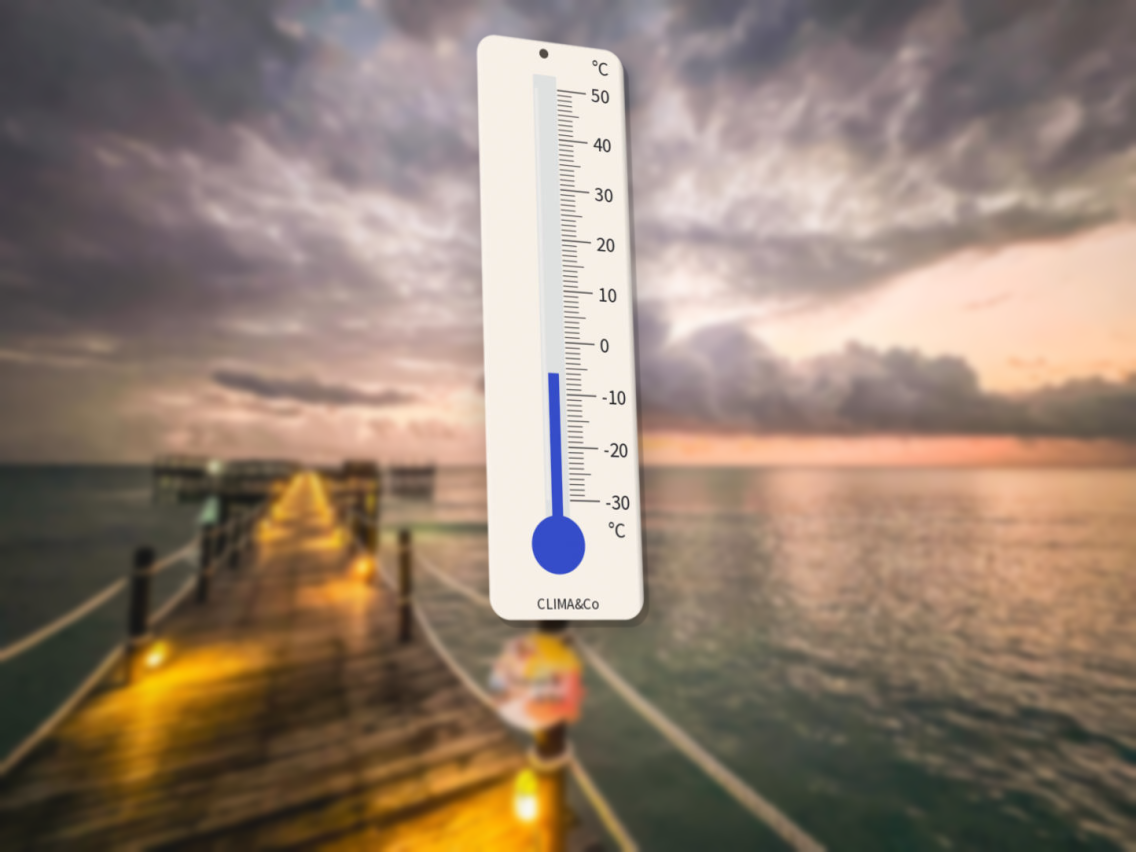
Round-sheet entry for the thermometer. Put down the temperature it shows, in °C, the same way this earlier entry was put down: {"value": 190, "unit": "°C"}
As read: {"value": -6, "unit": "°C"}
